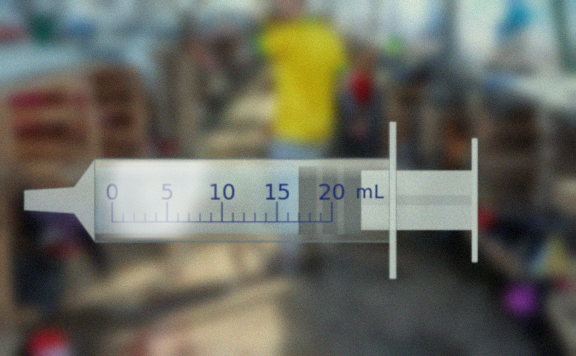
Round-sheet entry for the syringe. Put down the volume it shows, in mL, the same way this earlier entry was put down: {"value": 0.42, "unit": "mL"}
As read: {"value": 17, "unit": "mL"}
